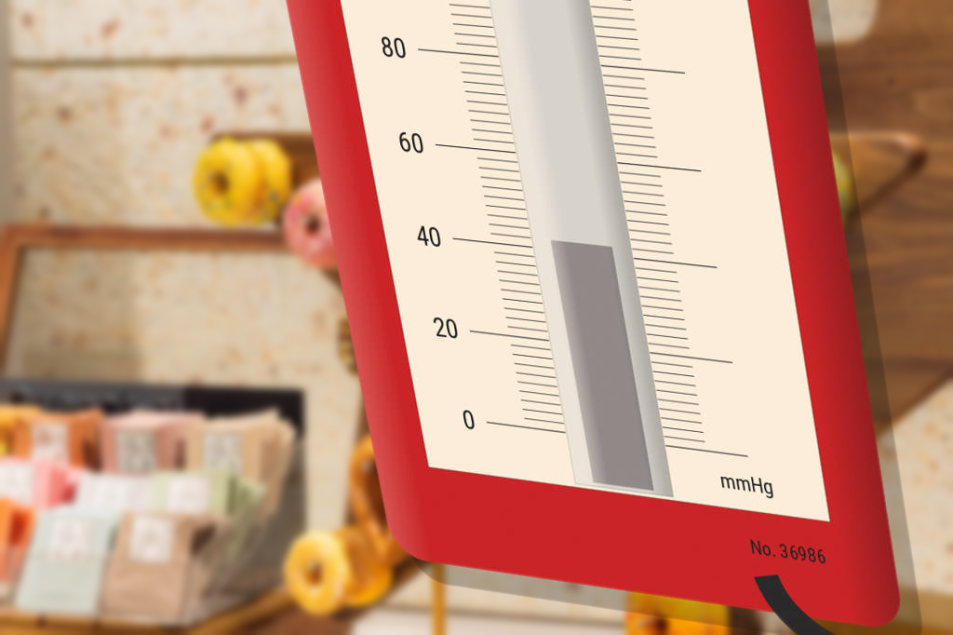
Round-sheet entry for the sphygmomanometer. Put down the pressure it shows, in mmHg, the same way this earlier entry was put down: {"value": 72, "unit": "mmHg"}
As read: {"value": 42, "unit": "mmHg"}
